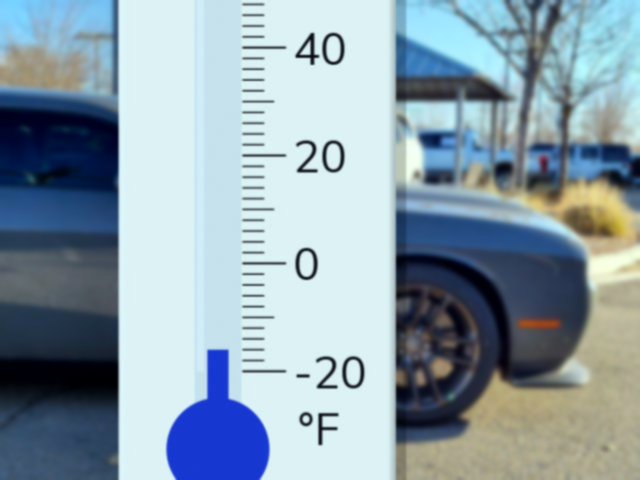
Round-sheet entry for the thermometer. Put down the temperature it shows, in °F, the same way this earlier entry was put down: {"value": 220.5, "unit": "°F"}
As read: {"value": -16, "unit": "°F"}
